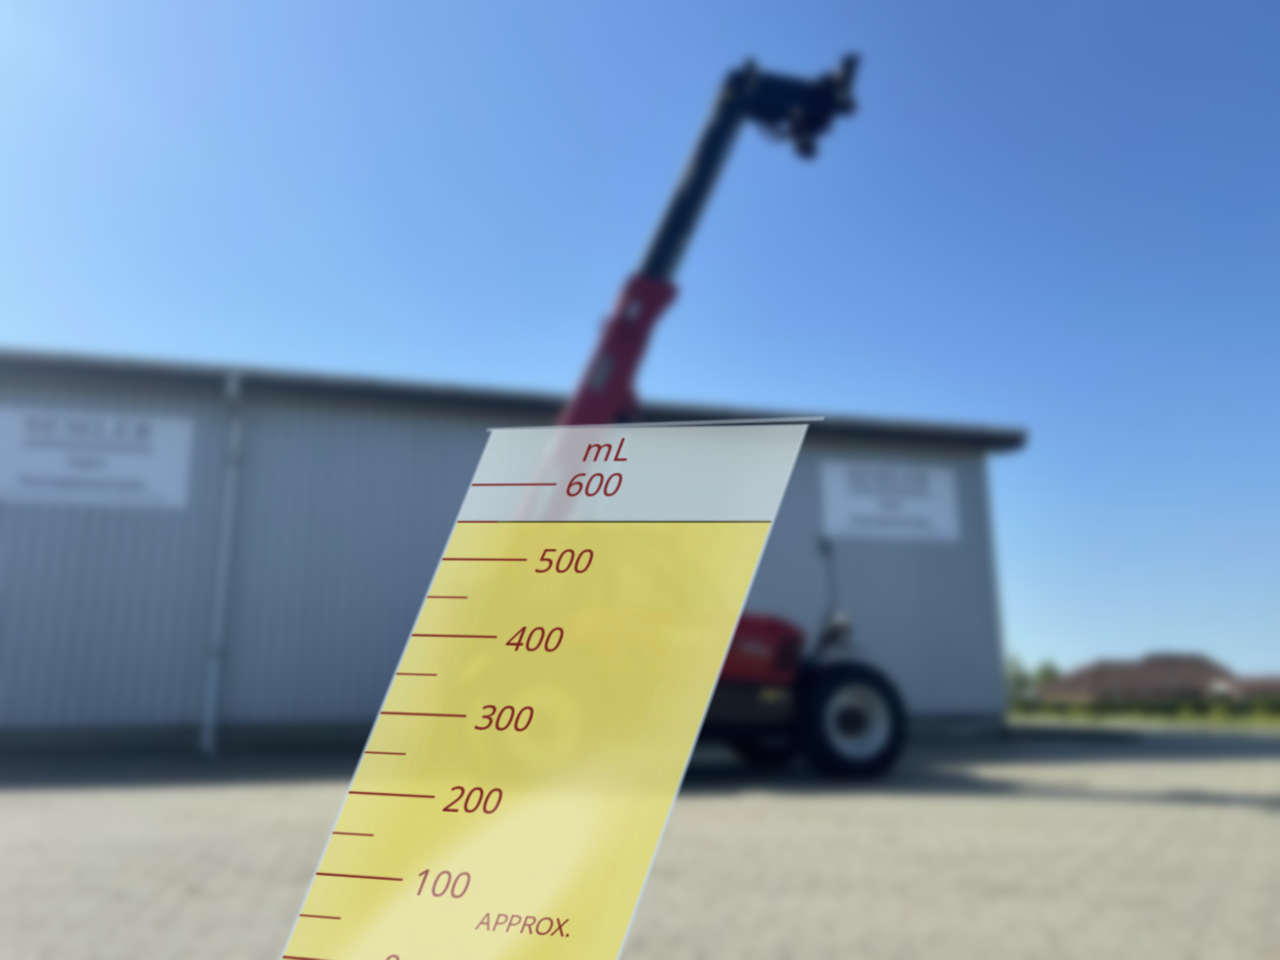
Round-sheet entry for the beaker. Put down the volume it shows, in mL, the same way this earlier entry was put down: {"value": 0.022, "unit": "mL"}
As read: {"value": 550, "unit": "mL"}
